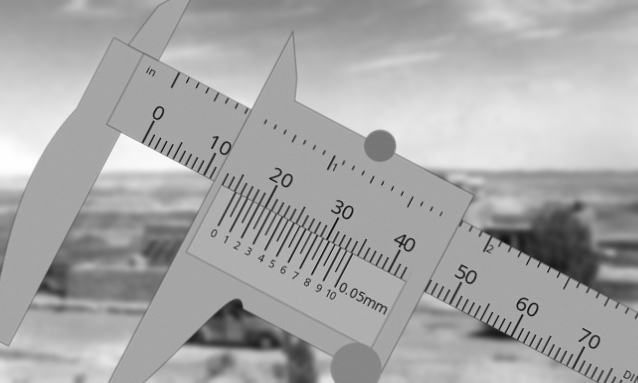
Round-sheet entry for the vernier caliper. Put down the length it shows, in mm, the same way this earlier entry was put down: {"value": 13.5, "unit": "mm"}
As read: {"value": 15.2, "unit": "mm"}
